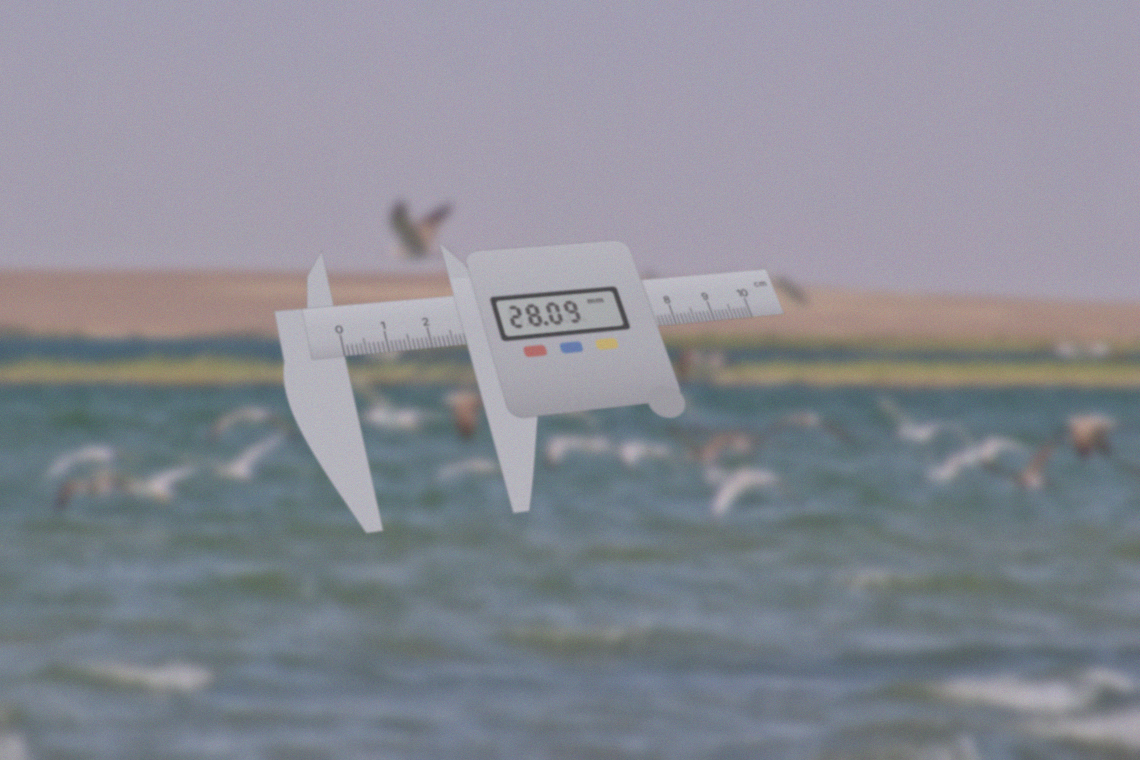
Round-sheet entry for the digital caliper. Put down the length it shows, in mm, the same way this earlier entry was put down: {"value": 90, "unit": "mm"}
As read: {"value": 28.09, "unit": "mm"}
